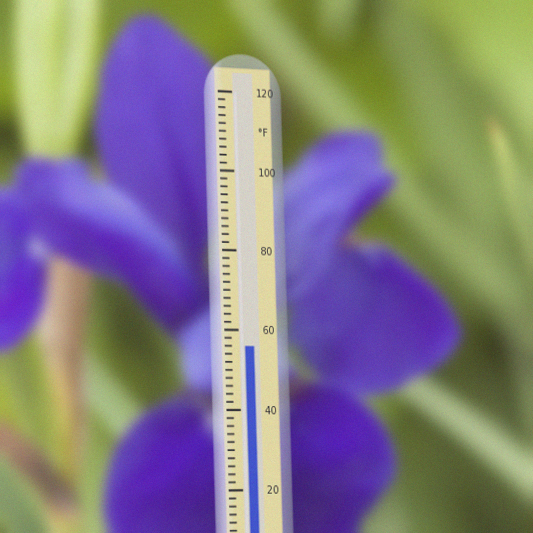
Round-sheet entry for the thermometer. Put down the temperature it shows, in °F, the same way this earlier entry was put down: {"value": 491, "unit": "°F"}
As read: {"value": 56, "unit": "°F"}
